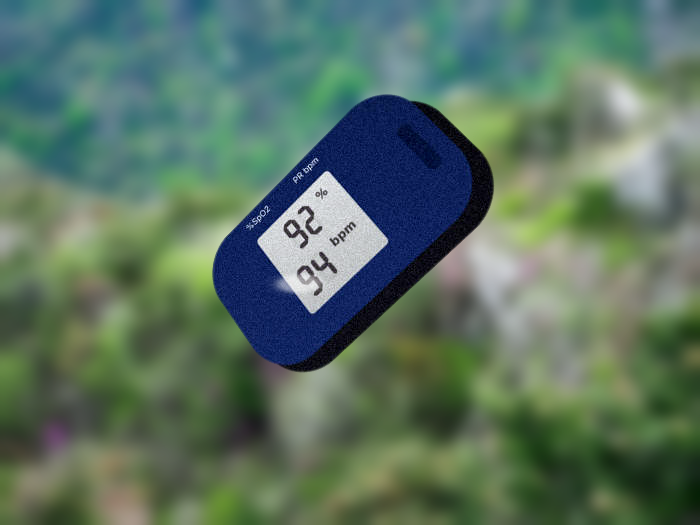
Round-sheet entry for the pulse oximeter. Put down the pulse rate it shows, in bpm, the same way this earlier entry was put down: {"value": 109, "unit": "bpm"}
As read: {"value": 94, "unit": "bpm"}
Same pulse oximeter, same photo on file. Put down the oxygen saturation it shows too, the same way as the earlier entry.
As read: {"value": 92, "unit": "%"}
